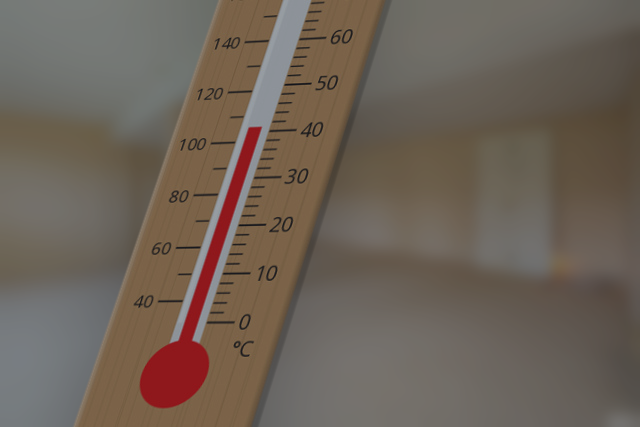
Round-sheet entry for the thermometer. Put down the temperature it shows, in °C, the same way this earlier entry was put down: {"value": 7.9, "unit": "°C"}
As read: {"value": 41, "unit": "°C"}
